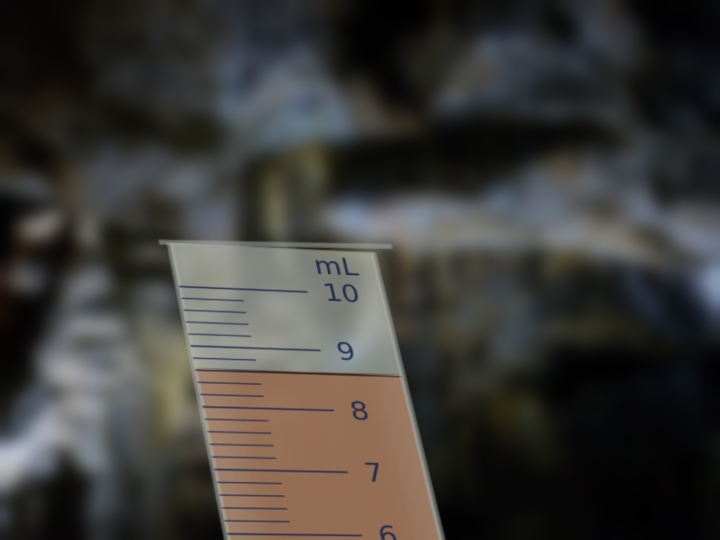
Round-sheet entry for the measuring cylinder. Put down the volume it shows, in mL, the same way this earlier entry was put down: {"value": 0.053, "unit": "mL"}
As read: {"value": 8.6, "unit": "mL"}
